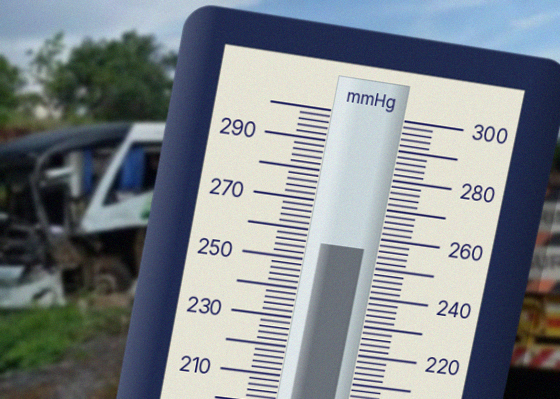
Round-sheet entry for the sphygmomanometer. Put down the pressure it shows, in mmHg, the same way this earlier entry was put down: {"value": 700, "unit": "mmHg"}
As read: {"value": 256, "unit": "mmHg"}
